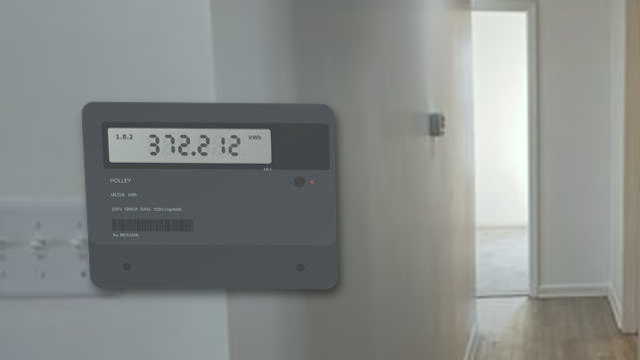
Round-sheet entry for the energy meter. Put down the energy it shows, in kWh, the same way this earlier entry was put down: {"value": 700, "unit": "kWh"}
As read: {"value": 372.212, "unit": "kWh"}
